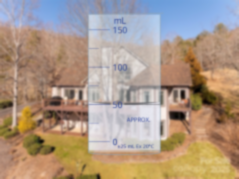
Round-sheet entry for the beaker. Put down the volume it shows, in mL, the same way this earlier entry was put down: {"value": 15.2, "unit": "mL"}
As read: {"value": 50, "unit": "mL"}
